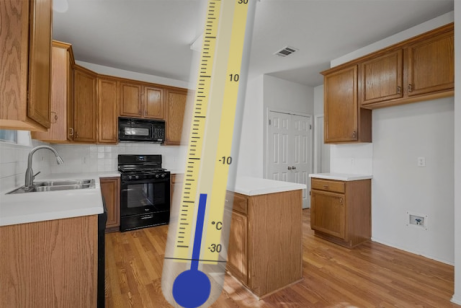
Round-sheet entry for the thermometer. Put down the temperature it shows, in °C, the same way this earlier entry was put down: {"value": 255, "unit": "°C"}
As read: {"value": -18, "unit": "°C"}
